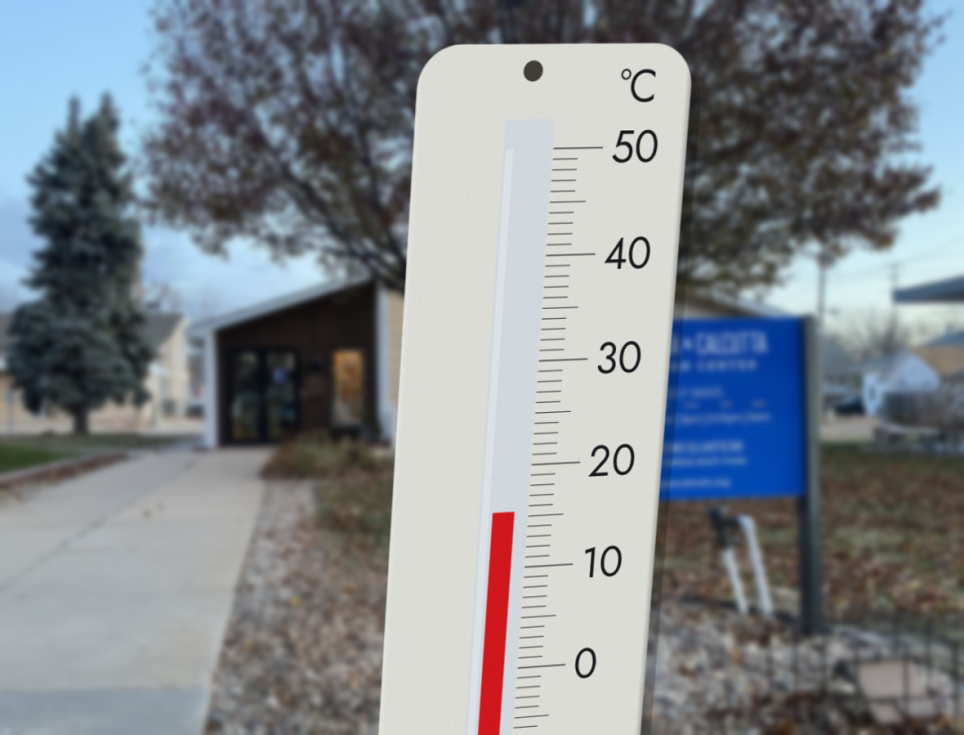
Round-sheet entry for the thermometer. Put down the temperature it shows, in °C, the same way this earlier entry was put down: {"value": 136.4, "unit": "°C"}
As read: {"value": 15.5, "unit": "°C"}
